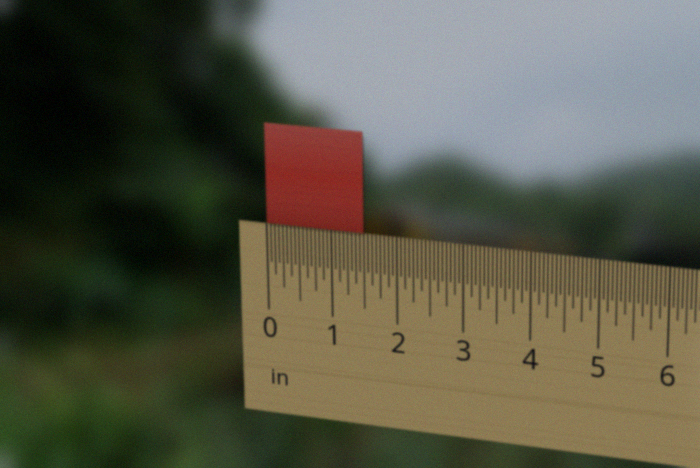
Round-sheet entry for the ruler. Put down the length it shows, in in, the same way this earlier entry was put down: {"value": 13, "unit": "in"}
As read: {"value": 1.5, "unit": "in"}
